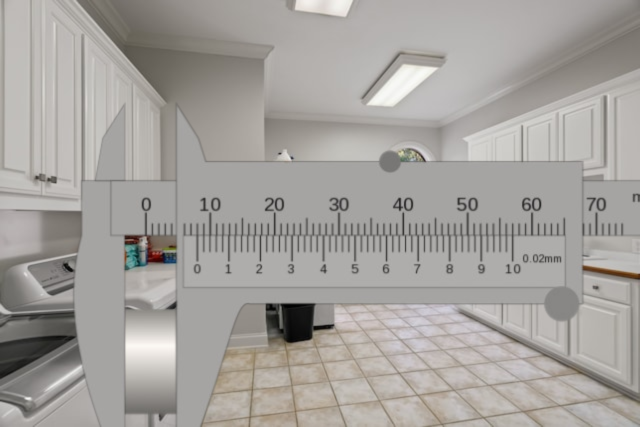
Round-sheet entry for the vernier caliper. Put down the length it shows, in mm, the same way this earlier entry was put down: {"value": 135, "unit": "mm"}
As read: {"value": 8.0, "unit": "mm"}
